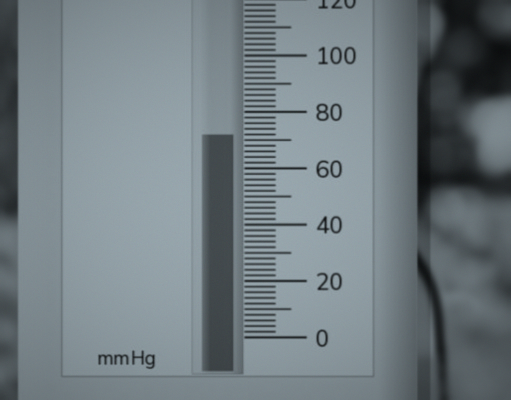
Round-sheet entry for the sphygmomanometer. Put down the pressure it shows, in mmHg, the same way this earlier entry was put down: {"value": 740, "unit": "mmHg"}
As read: {"value": 72, "unit": "mmHg"}
